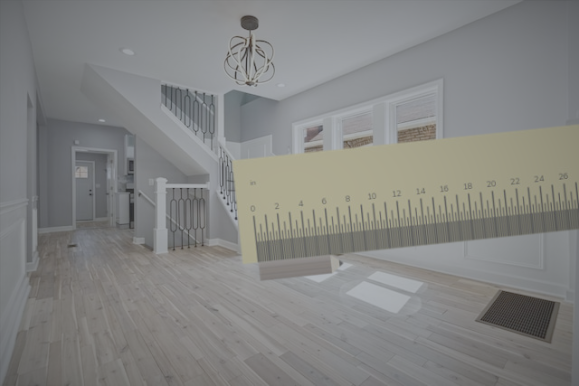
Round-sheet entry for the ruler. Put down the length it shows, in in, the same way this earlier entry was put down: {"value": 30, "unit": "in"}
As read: {"value": 7, "unit": "in"}
